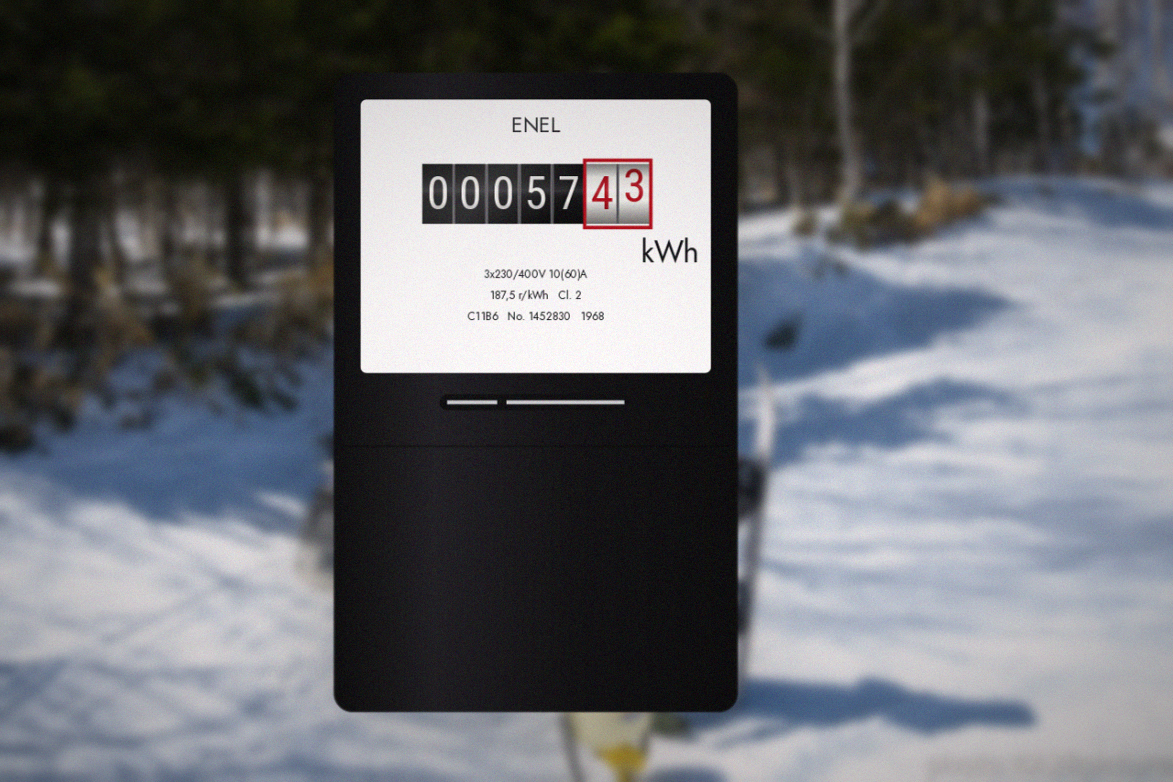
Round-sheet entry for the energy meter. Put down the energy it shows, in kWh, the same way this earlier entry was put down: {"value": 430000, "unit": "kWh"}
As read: {"value": 57.43, "unit": "kWh"}
